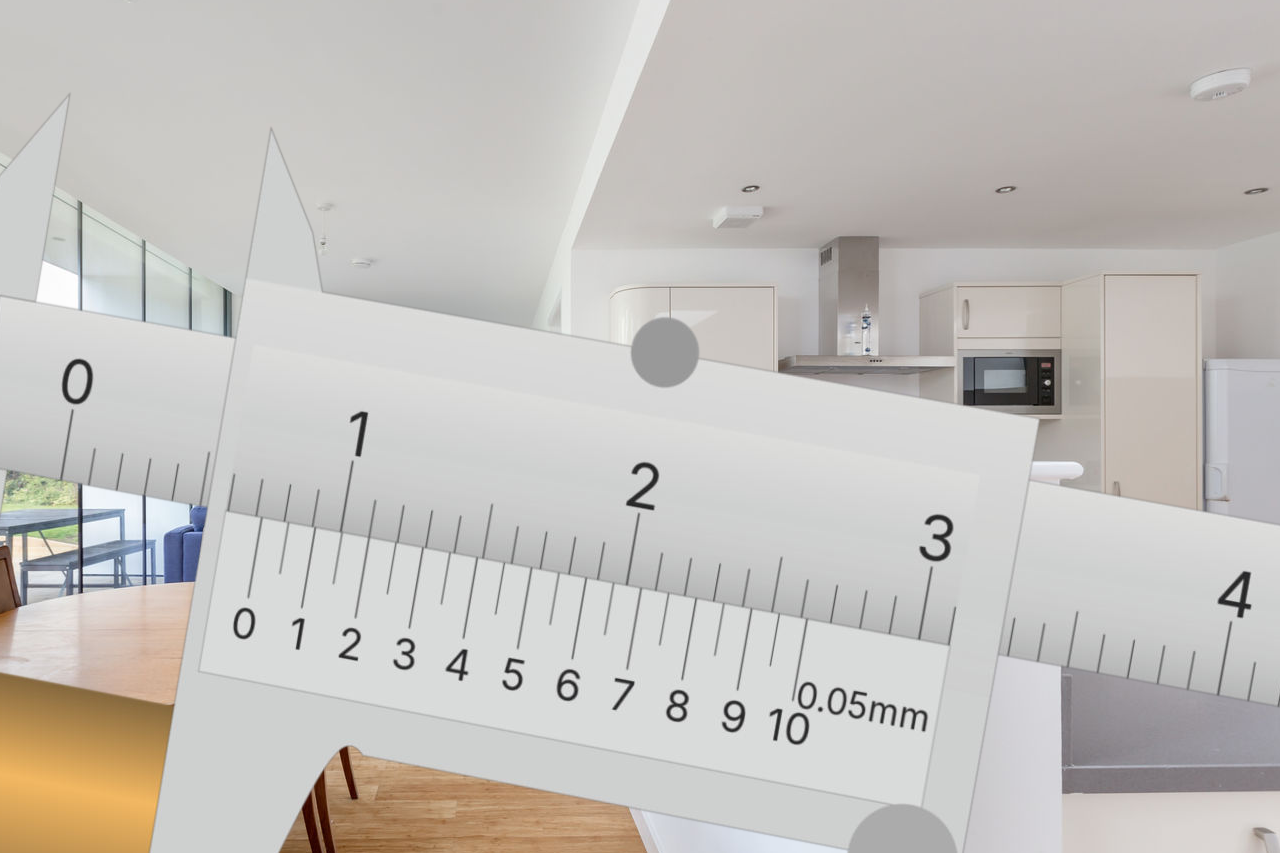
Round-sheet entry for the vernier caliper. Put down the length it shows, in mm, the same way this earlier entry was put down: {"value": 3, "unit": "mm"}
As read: {"value": 7.20, "unit": "mm"}
